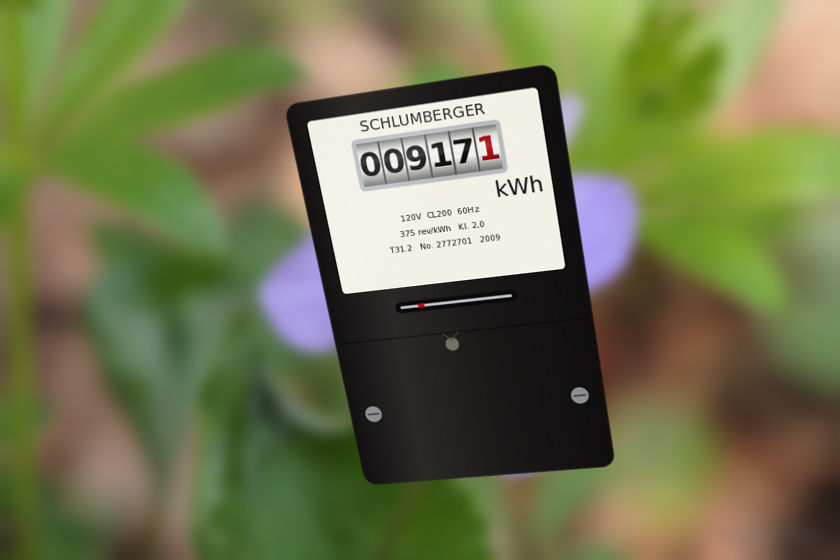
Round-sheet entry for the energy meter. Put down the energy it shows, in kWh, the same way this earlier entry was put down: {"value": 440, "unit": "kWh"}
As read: {"value": 917.1, "unit": "kWh"}
